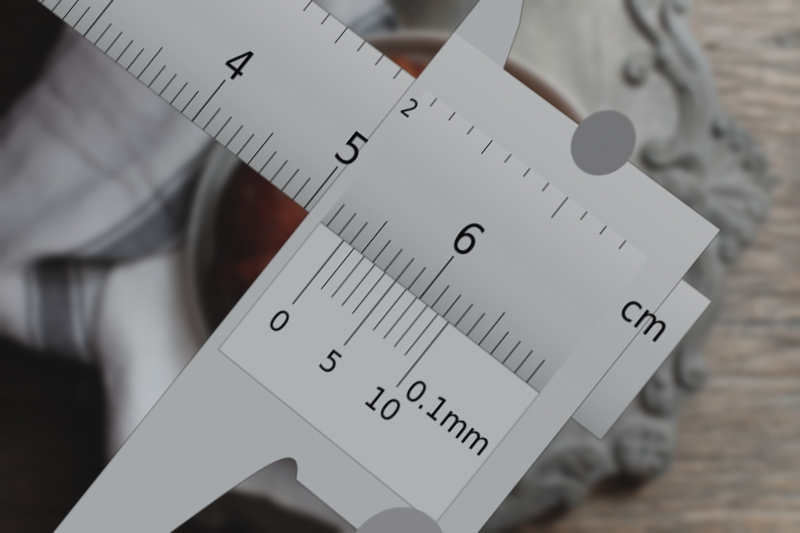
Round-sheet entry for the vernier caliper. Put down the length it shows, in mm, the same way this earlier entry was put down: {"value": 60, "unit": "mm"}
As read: {"value": 53.5, "unit": "mm"}
